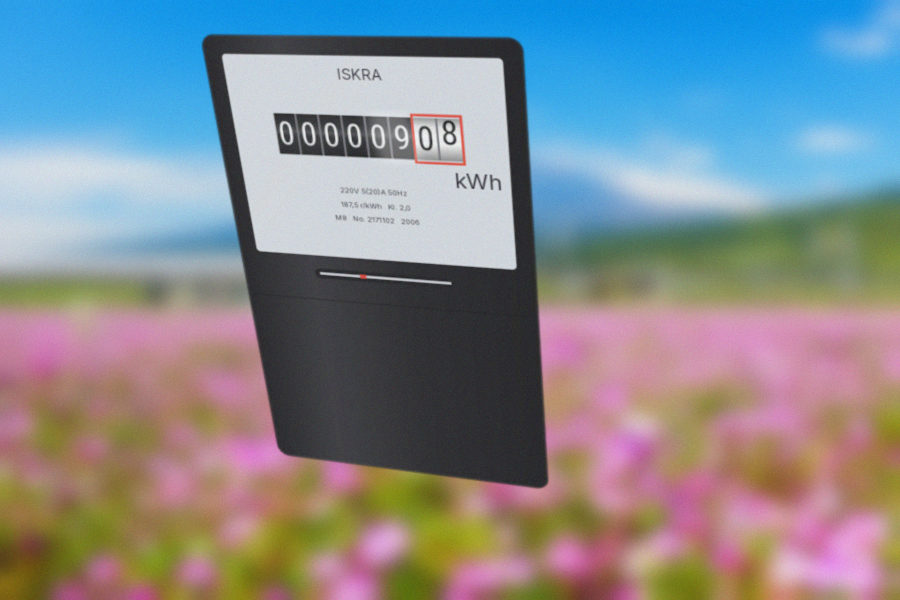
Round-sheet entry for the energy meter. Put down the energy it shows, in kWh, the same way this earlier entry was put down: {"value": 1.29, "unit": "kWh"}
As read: {"value": 9.08, "unit": "kWh"}
